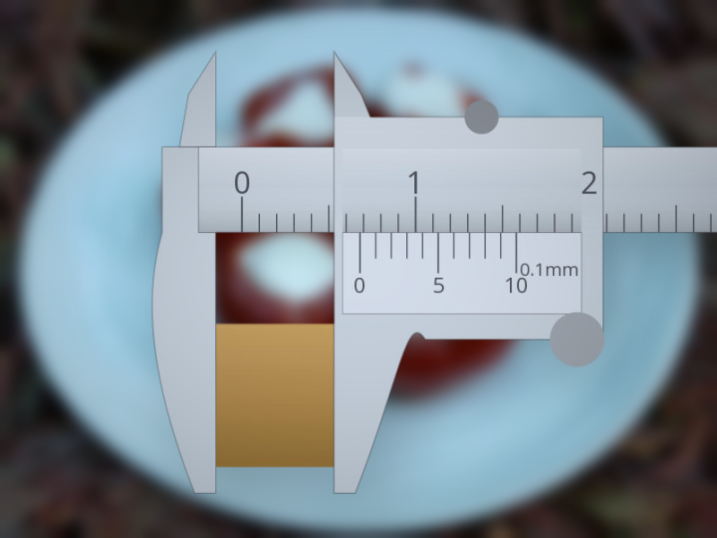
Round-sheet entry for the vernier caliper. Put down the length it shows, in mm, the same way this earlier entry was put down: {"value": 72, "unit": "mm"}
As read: {"value": 6.8, "unit": "mm"}
